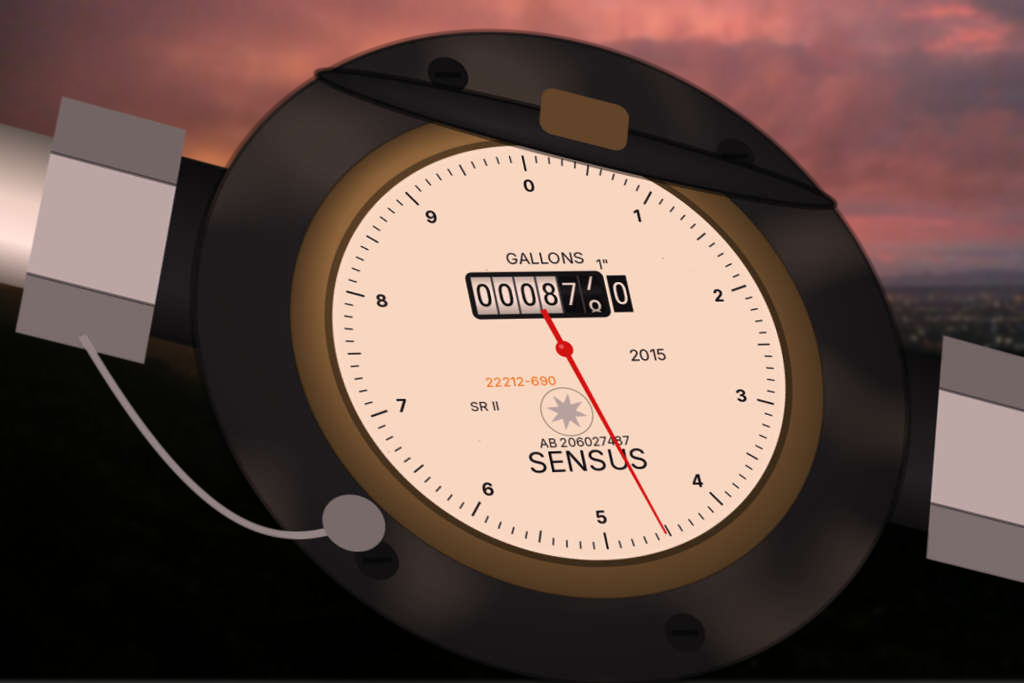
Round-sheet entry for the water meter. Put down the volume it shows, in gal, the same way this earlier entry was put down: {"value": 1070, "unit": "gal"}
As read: {"value": 8774.5, "unit": "gal"}
